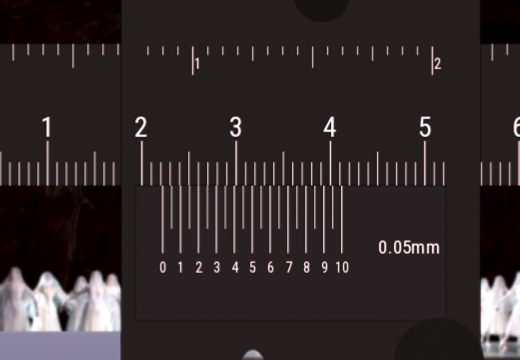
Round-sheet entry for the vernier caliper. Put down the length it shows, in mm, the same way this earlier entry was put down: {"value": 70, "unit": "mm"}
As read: {"value": 22.2, "unit": "mm"}
